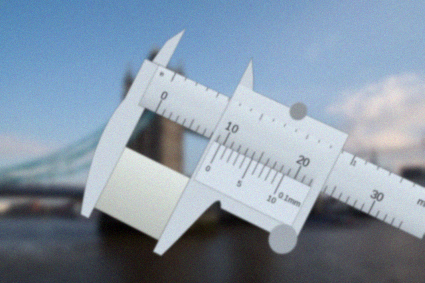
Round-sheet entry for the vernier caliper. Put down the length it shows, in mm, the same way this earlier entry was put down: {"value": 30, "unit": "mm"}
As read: {"value": 9.6, "unit": "mm"}
